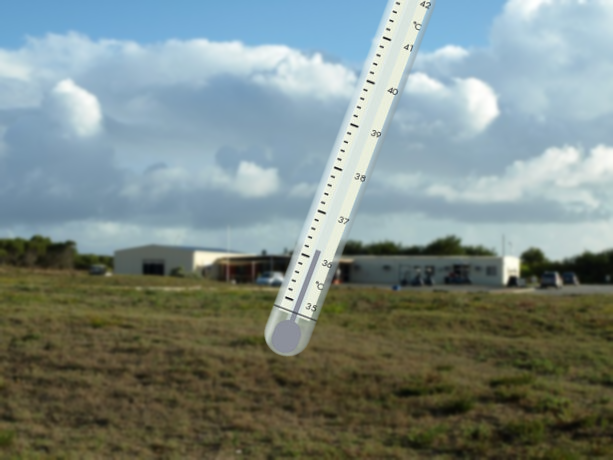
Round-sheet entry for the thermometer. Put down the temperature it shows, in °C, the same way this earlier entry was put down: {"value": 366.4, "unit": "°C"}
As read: {"value": 36.2, "unit": "°C"}
